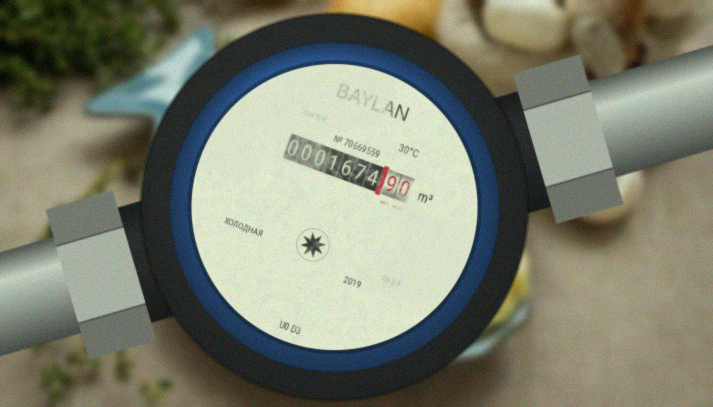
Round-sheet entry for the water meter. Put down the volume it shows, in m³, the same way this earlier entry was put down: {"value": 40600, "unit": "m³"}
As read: {"value": 1674.90, "unit": "m³"}
